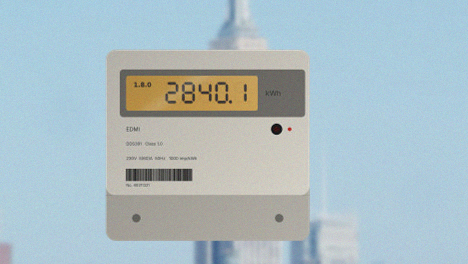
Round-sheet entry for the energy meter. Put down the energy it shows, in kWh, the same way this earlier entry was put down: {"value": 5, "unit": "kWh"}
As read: {"value": 2840.1, "unit": "kWh"}
